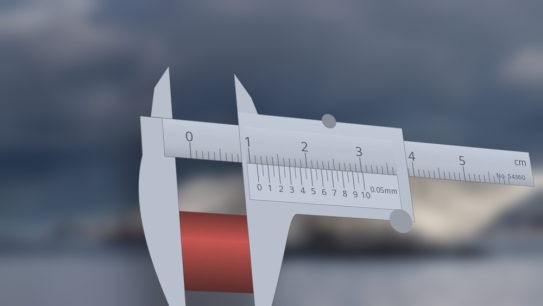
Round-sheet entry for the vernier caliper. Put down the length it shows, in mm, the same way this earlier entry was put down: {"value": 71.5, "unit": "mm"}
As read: {"value": 11.2, "unit": "mm"}
